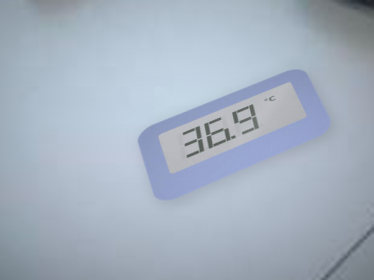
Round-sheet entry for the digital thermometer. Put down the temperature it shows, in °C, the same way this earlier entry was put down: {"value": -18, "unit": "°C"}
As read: {"value": 36.9, "unit": "°C"}
